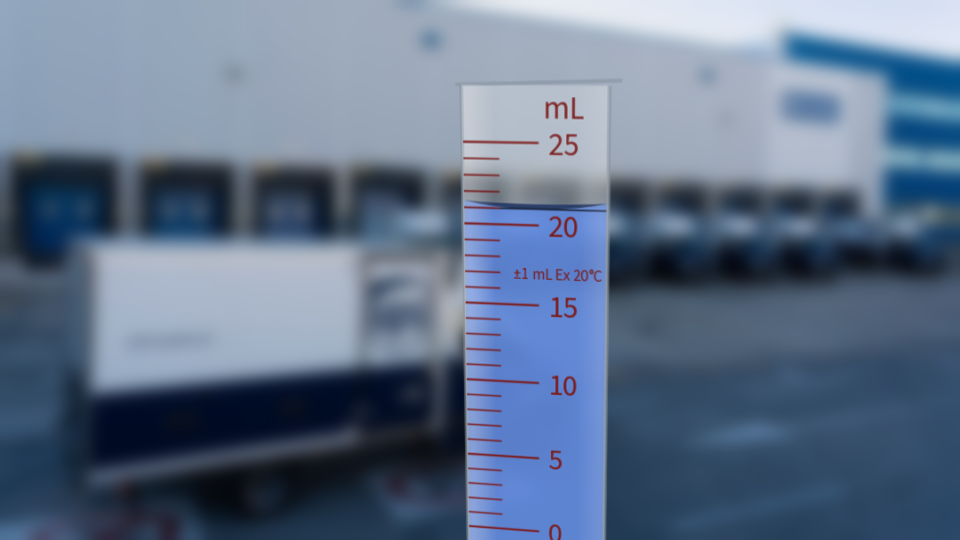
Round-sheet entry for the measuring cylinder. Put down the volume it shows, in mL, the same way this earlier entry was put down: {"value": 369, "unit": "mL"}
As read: {"value": 21, "unit": "mL"}
